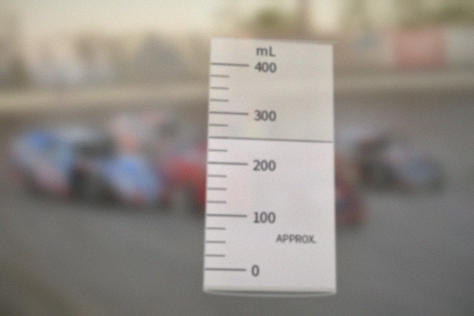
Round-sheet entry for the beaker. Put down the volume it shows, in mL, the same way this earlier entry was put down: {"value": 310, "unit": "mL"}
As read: {"value": 250, "unit": "mL"}
